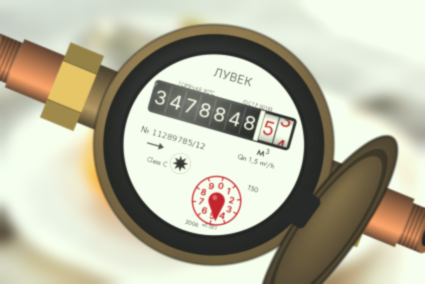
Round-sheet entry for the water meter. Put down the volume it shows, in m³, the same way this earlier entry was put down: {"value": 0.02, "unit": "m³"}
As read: {"value": 3478848.534, "unit": "m³"}
